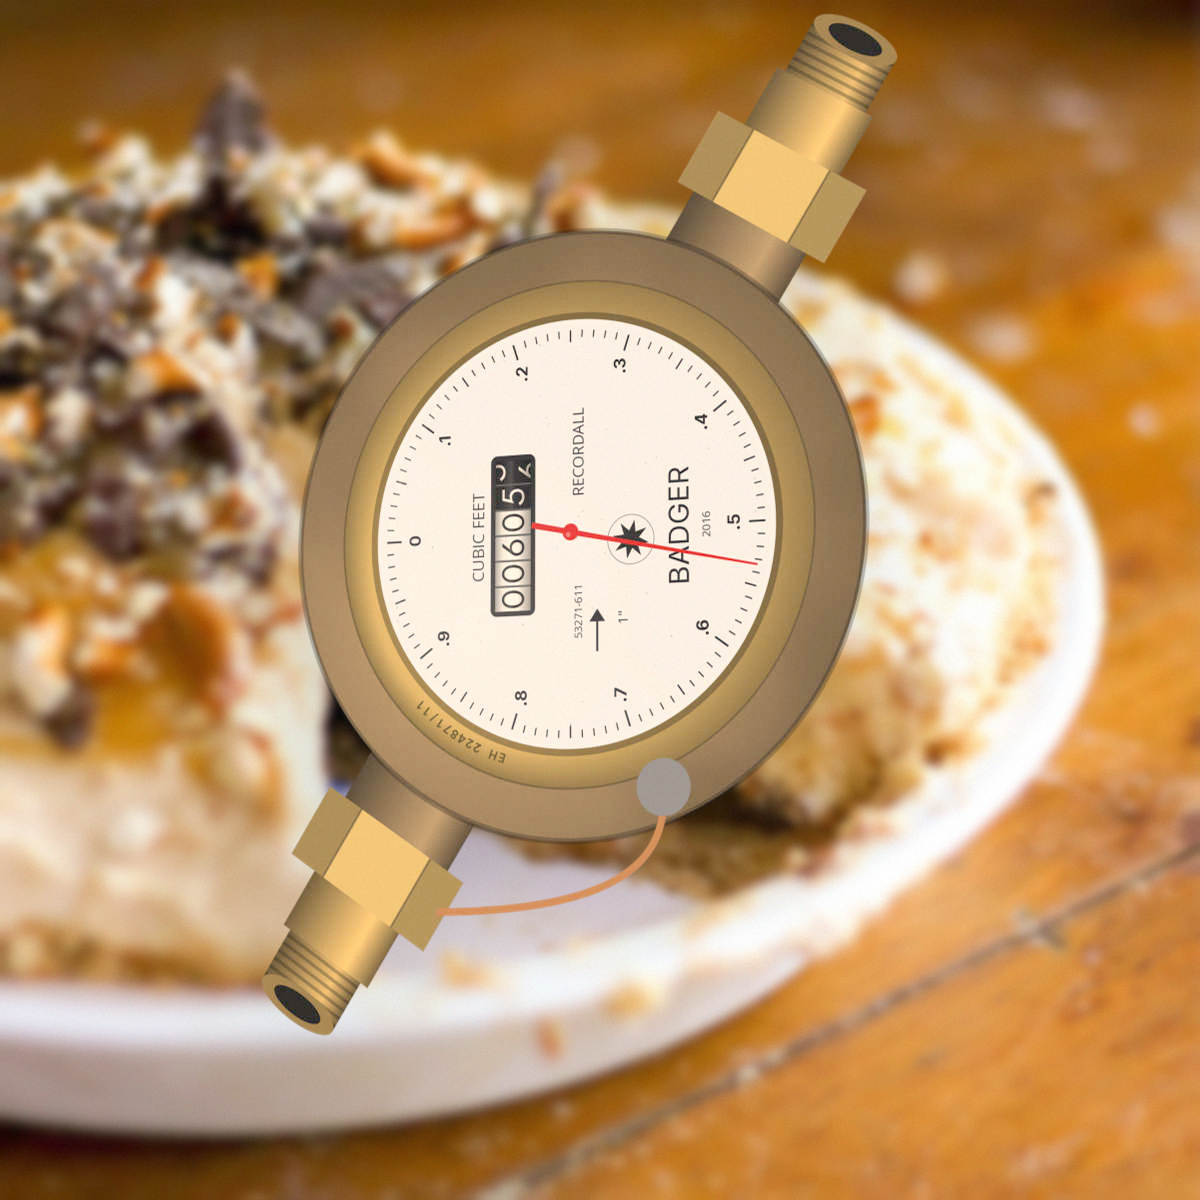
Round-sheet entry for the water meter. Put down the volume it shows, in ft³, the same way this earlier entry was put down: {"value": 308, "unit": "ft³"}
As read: {"value": 6055.53, "unit": "ft³"}
